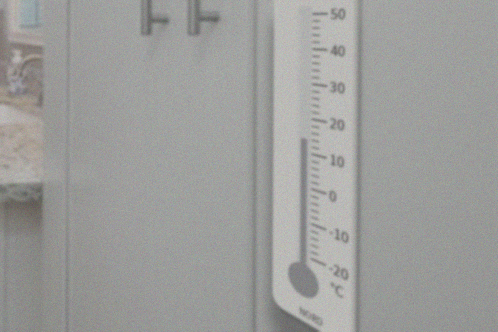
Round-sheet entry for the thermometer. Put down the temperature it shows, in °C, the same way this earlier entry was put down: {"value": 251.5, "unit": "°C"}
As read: {"value": 14, "unit": "°C"}
